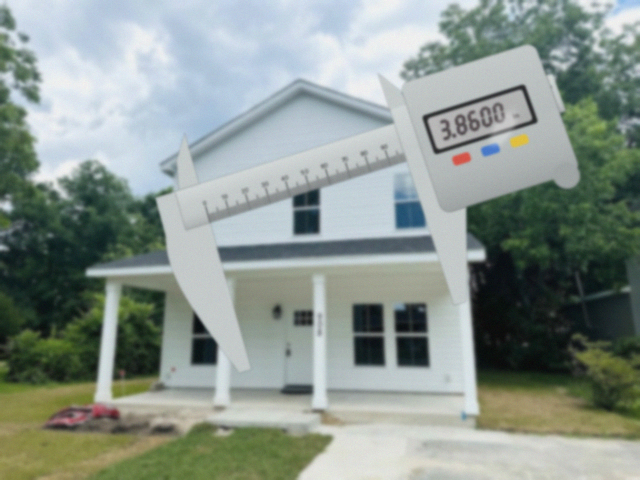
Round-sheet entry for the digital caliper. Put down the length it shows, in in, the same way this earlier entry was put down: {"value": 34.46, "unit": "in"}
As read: {"value": 3.8600, "unit": "in"}
